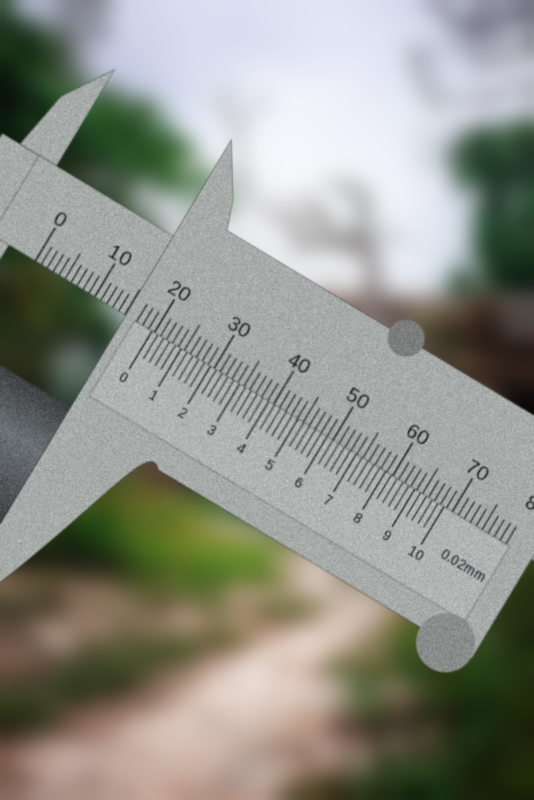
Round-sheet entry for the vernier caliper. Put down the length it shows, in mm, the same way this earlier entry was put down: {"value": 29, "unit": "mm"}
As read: {"value": 19.6, "unit": "mm"}
